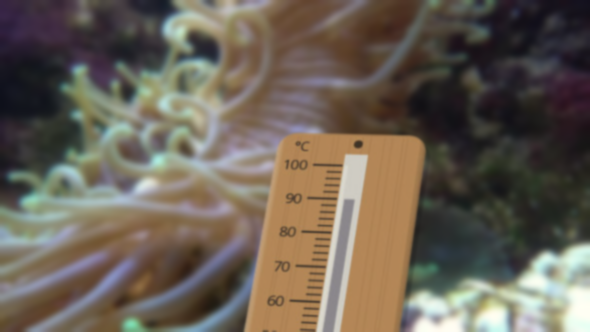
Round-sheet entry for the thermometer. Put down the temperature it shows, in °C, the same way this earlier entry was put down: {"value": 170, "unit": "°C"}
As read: {"value": 90, "unit": "°C"}
